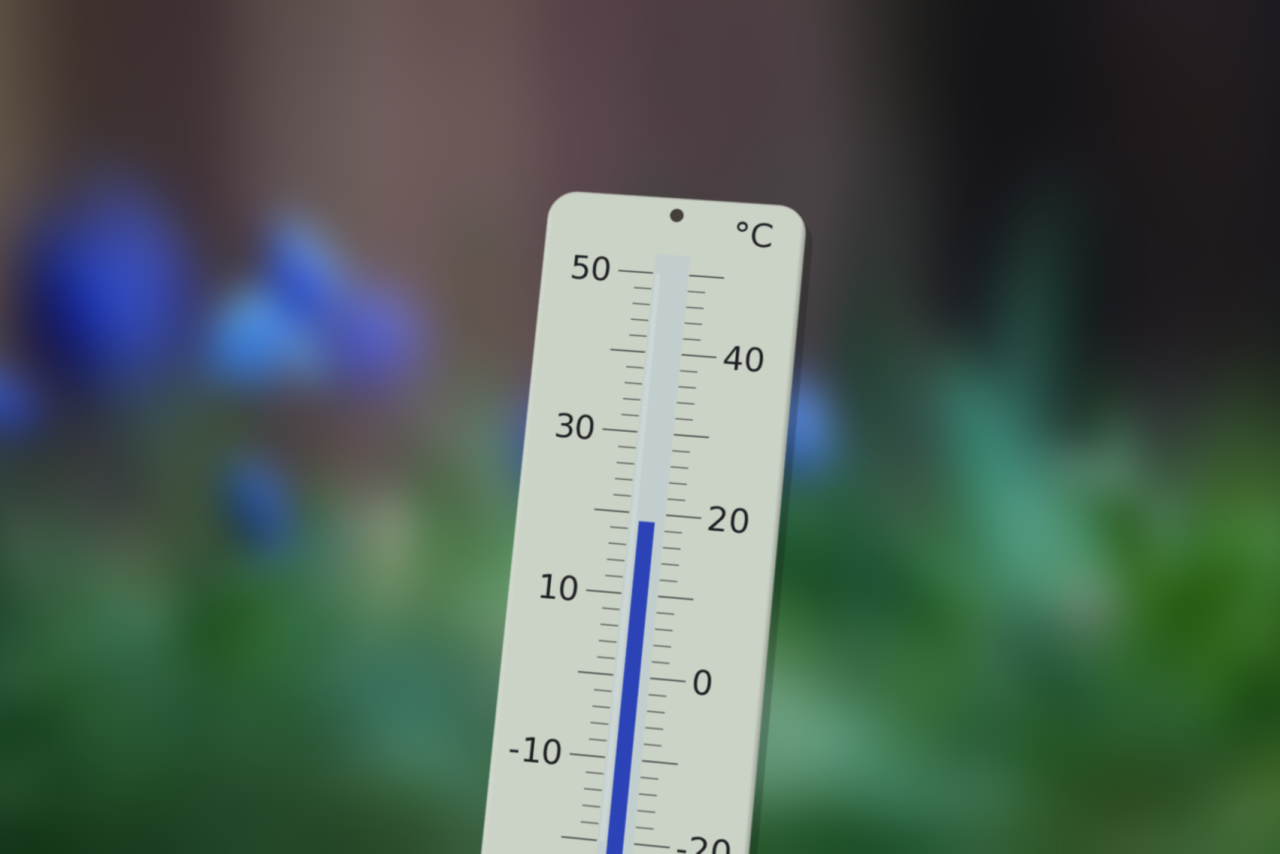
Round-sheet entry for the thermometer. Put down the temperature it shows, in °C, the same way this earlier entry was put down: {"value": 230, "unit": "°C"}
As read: {"value": 19, "unit": "°C"}
